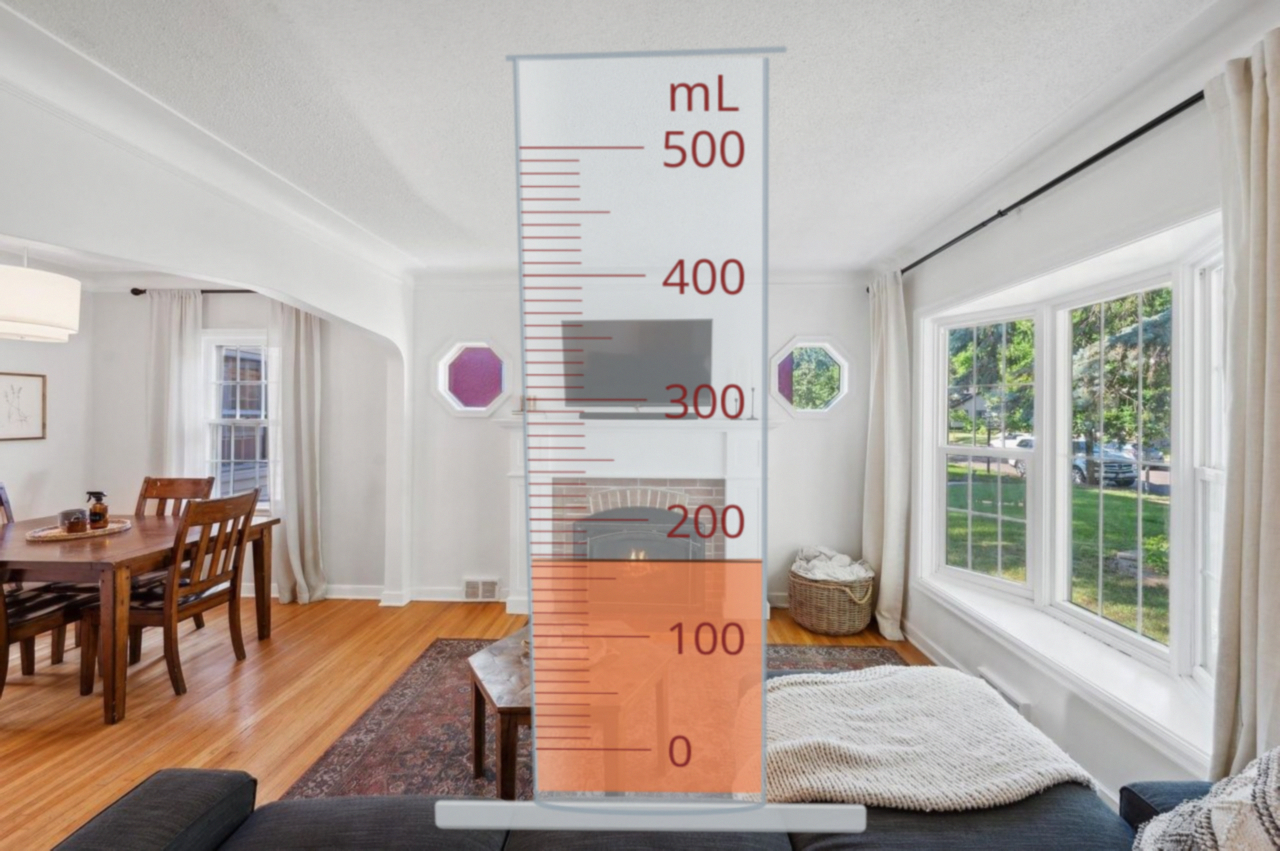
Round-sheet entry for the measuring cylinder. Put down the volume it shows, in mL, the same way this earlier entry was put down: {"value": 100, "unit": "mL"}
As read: {"value": 165, "unit": "mL"}
